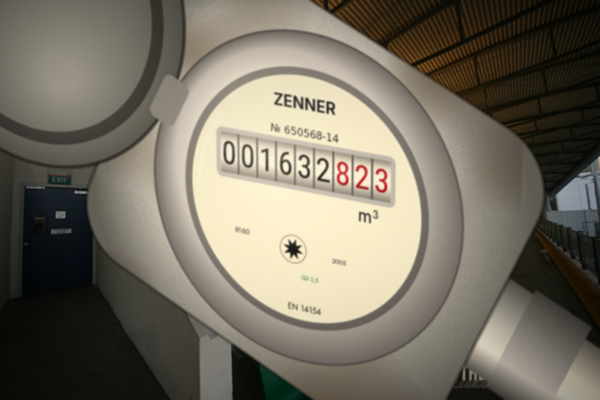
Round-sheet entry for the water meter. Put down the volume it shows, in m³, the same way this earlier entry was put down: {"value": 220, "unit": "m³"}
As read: {"value": 1632.823, "unit": "m³"}
